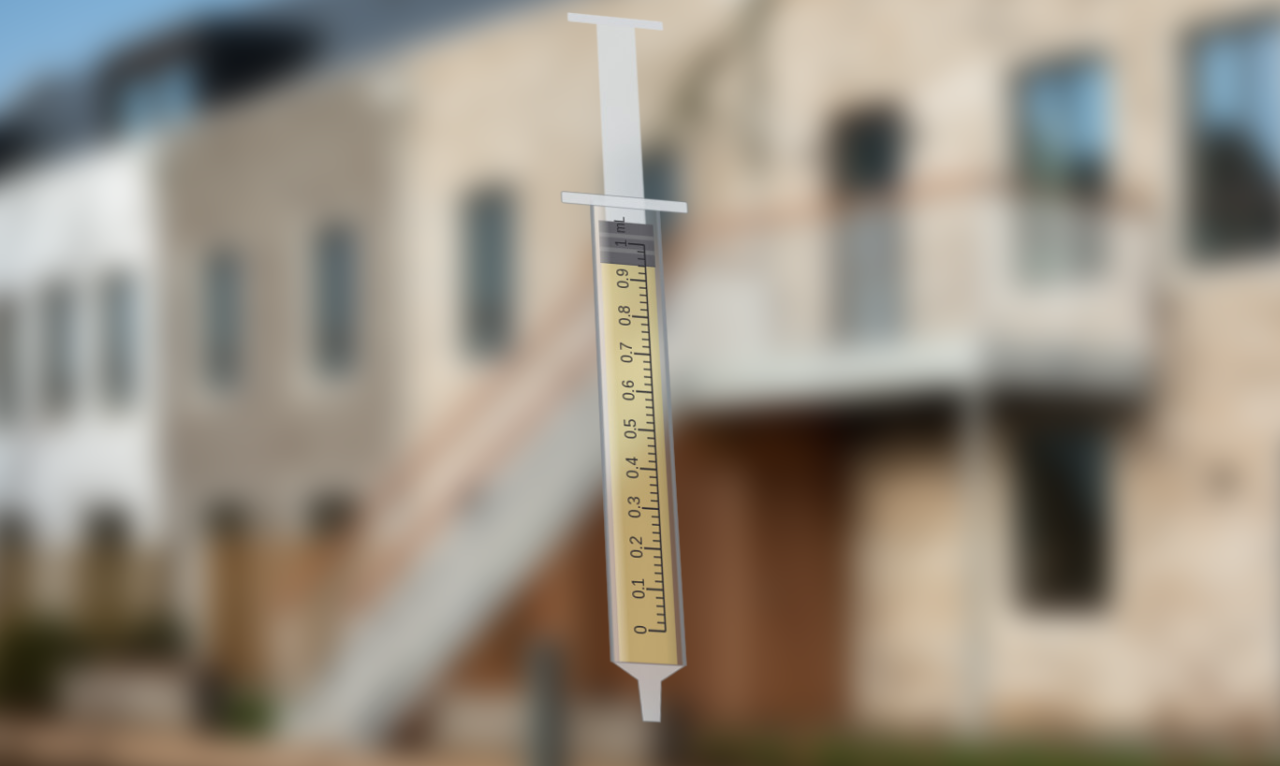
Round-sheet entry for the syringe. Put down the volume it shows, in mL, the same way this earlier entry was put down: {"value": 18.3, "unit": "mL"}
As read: {"value": 0.94, "unit": "mL"}
